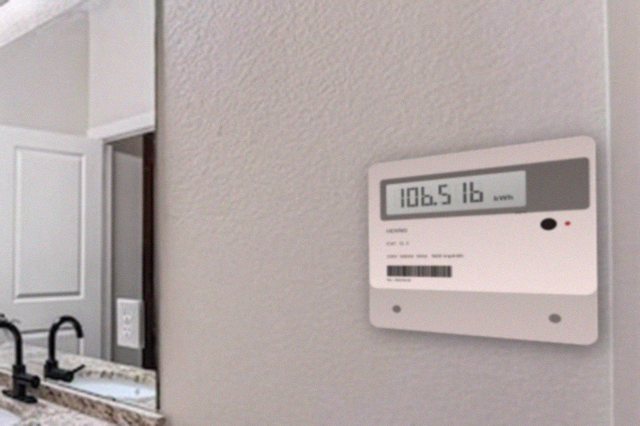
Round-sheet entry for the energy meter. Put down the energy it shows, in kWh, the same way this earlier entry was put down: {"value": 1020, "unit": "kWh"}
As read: {"value": 106.516, "unit": "kWh"}
